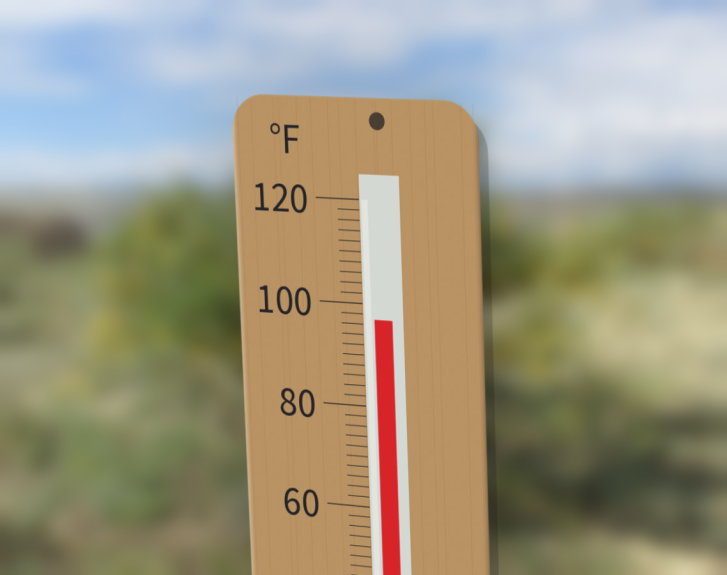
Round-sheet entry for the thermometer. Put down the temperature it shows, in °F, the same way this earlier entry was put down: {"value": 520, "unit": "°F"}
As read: {"value": 97, "unit": "°F"}
